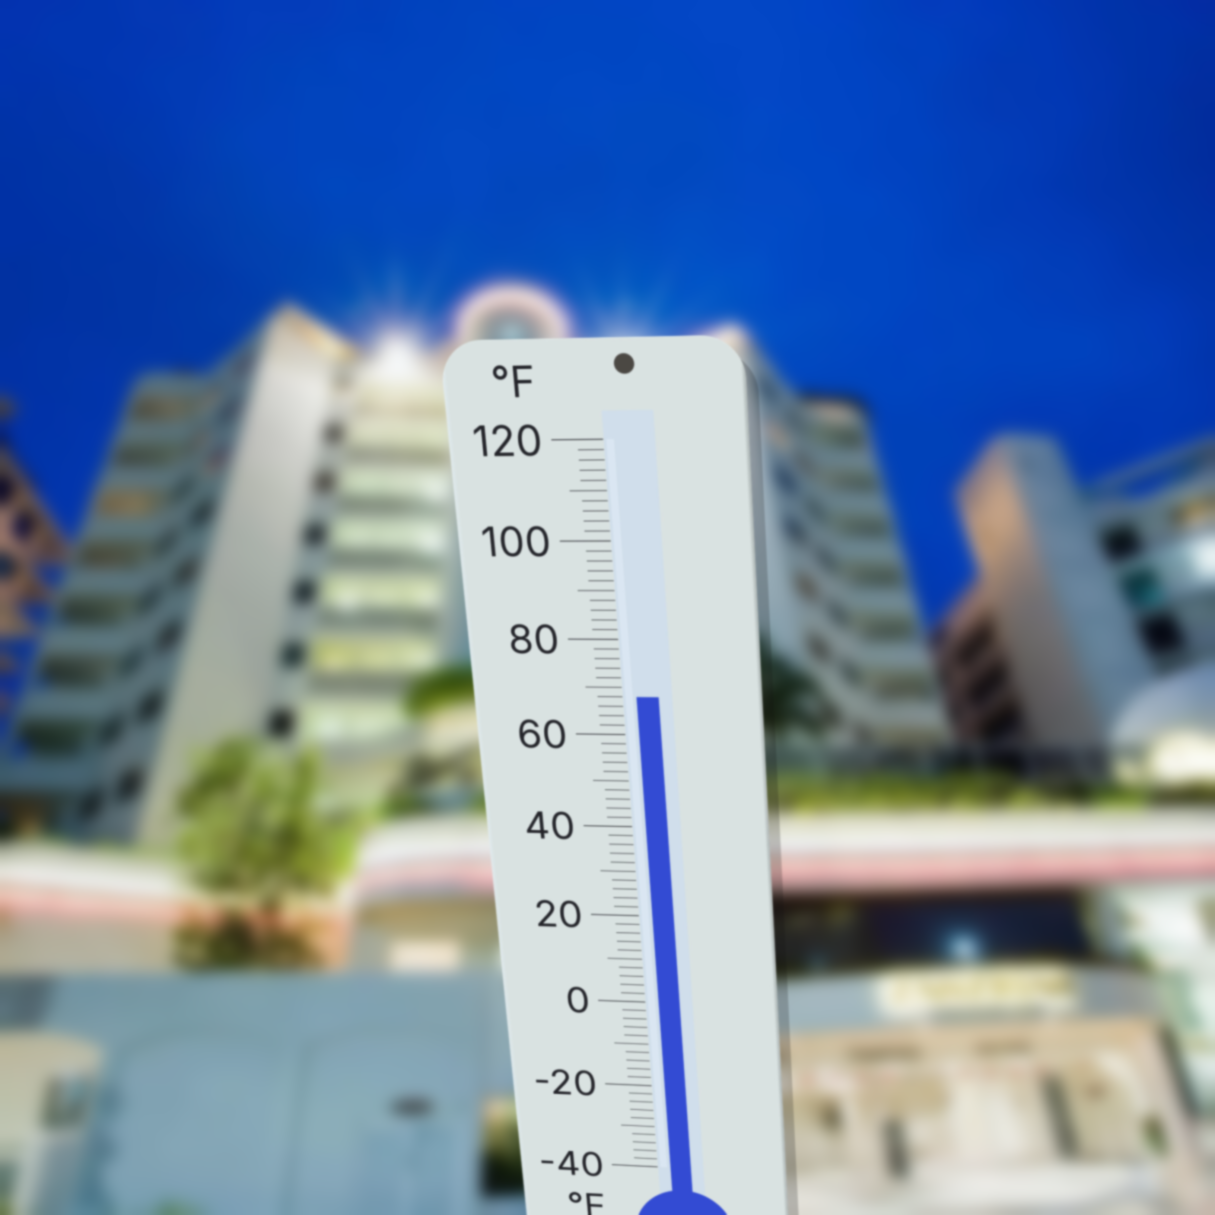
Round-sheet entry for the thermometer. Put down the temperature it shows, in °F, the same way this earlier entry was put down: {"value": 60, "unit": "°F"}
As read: {"value": 68, "unit": "°F"}
